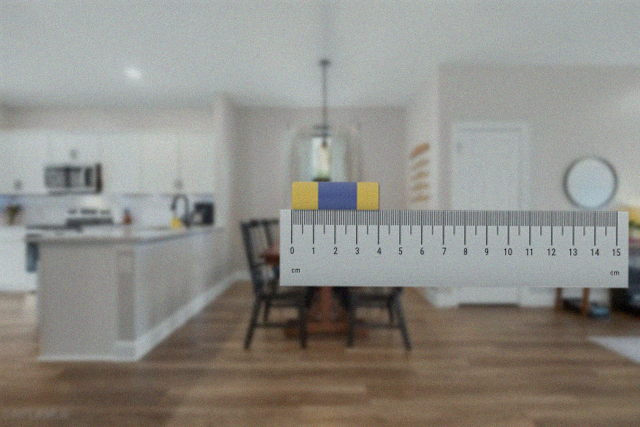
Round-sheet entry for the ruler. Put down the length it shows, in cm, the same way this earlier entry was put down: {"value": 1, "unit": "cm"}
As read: {"value": 4, "unit": "cm"}
